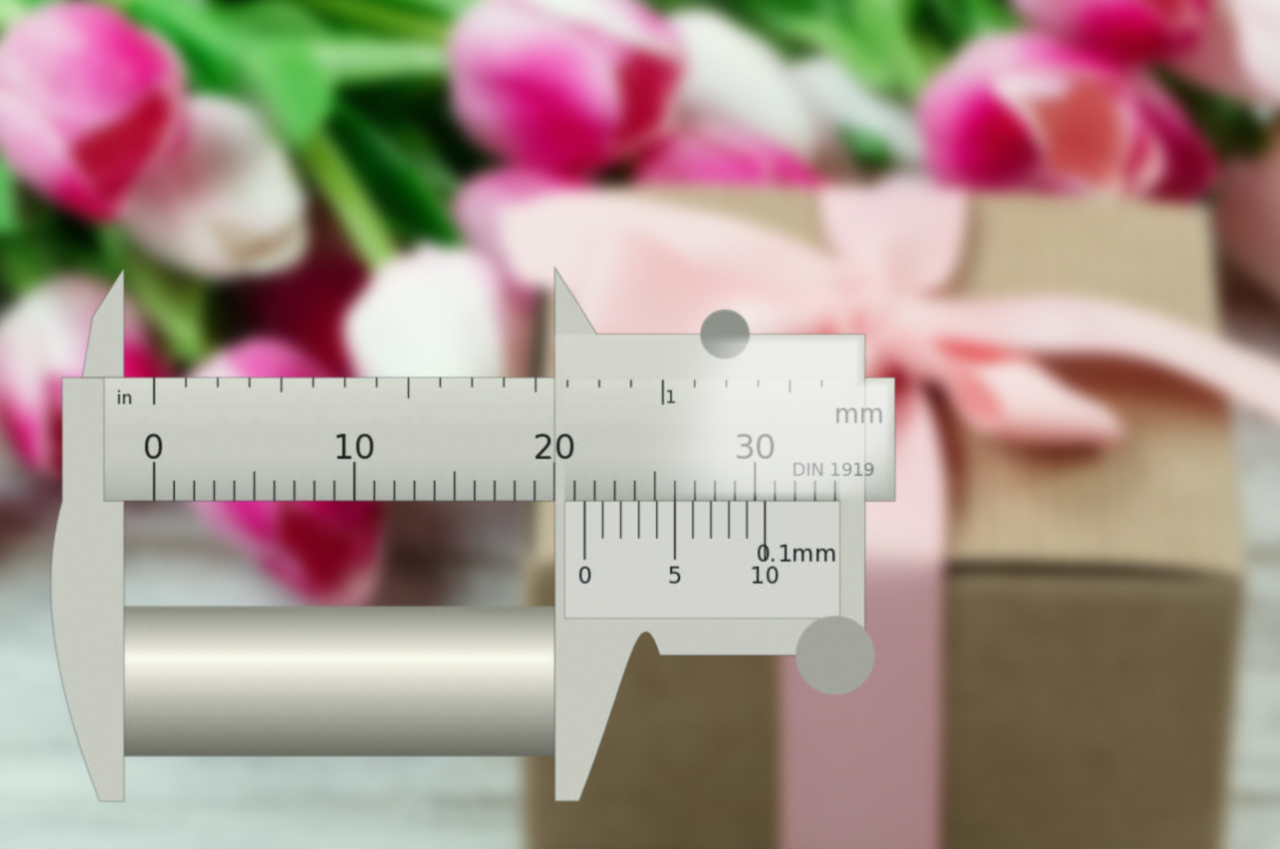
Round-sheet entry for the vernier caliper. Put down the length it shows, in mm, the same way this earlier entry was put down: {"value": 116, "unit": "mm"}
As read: {"value": 21.5, "unit": "mm"}
